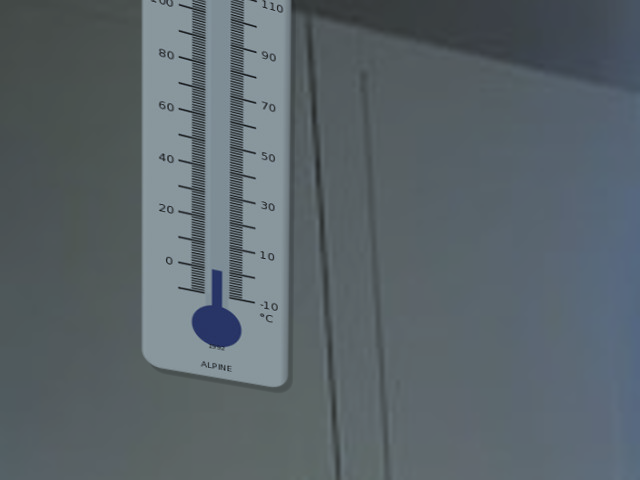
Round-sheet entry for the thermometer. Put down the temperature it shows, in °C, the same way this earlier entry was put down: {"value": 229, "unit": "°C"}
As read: {"value": 0, "unit": "°C"}
